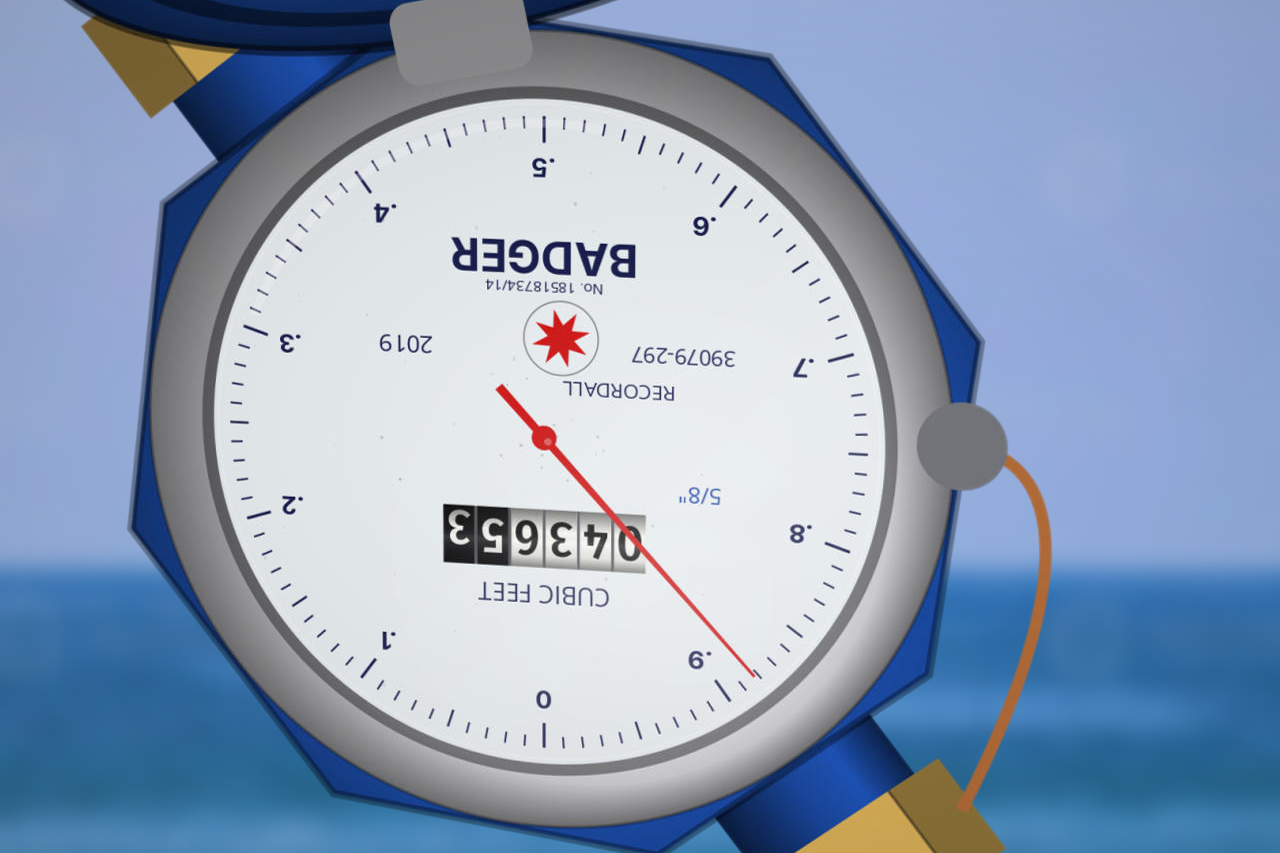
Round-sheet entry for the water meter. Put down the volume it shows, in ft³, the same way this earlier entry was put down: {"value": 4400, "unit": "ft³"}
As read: {"value": 43652.88, "unit": "ft³"}
